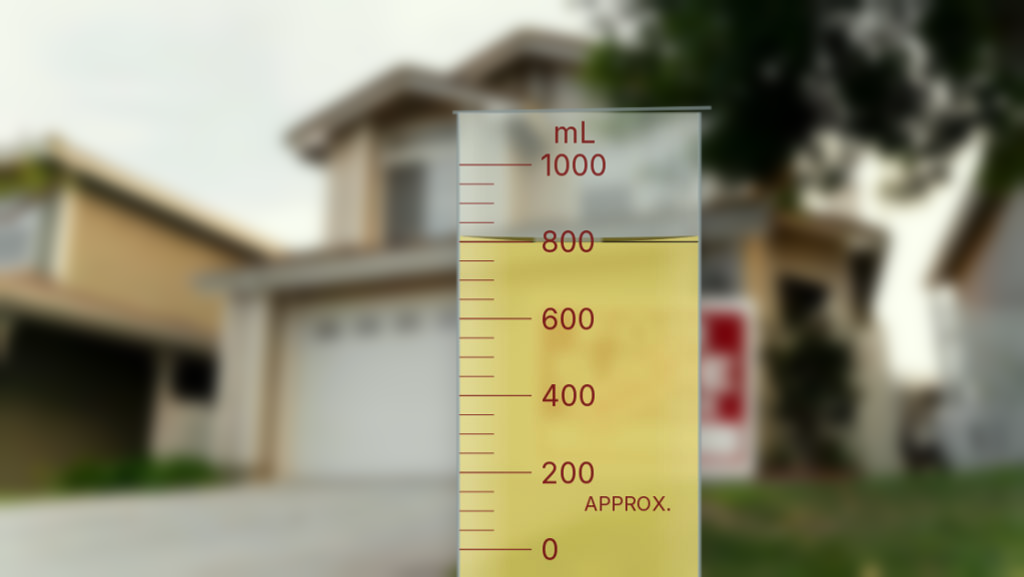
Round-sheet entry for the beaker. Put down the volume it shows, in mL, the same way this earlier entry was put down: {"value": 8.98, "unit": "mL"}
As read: {"value": 800, "unit": "mL"}
